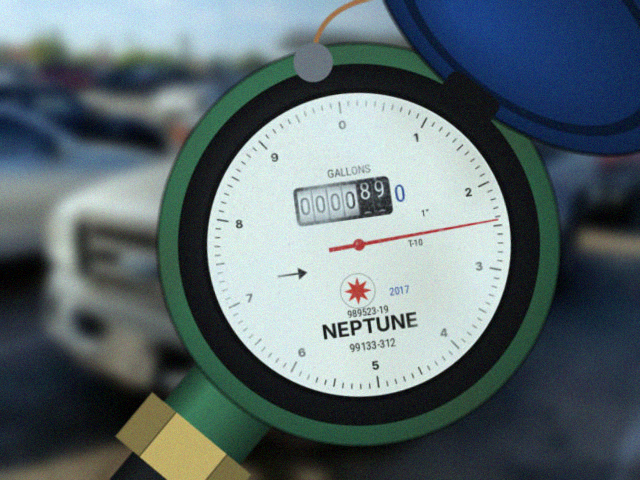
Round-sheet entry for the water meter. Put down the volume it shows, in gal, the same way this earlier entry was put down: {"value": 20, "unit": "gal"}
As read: {"value": 892.4, "unit": "gal"}
